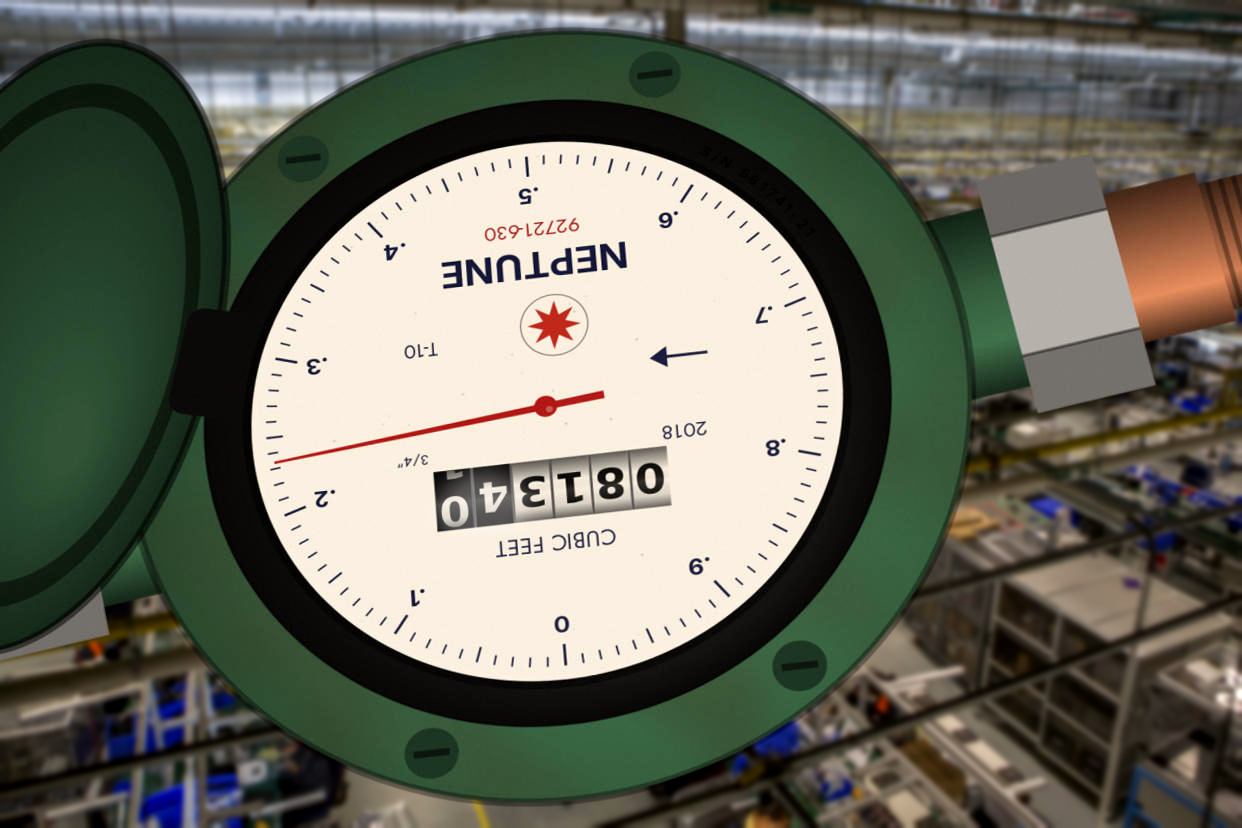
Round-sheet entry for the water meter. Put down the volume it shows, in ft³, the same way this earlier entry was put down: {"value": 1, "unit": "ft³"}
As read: {"value": 81340.23, "unit": "ft³"}
